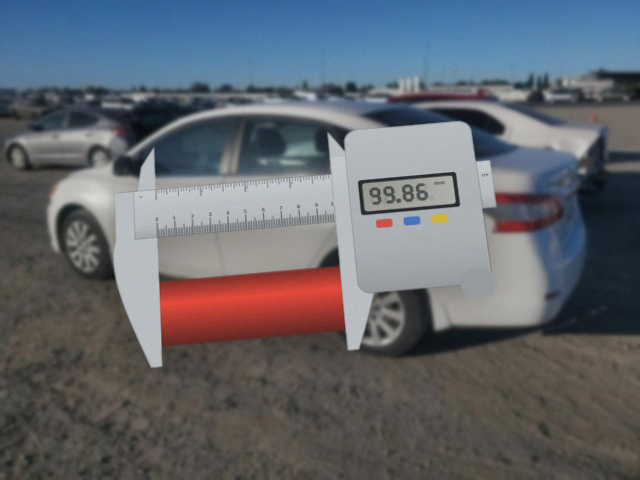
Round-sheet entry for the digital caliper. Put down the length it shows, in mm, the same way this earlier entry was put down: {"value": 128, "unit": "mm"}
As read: {"value": 99.86, "unit": "mm"}
